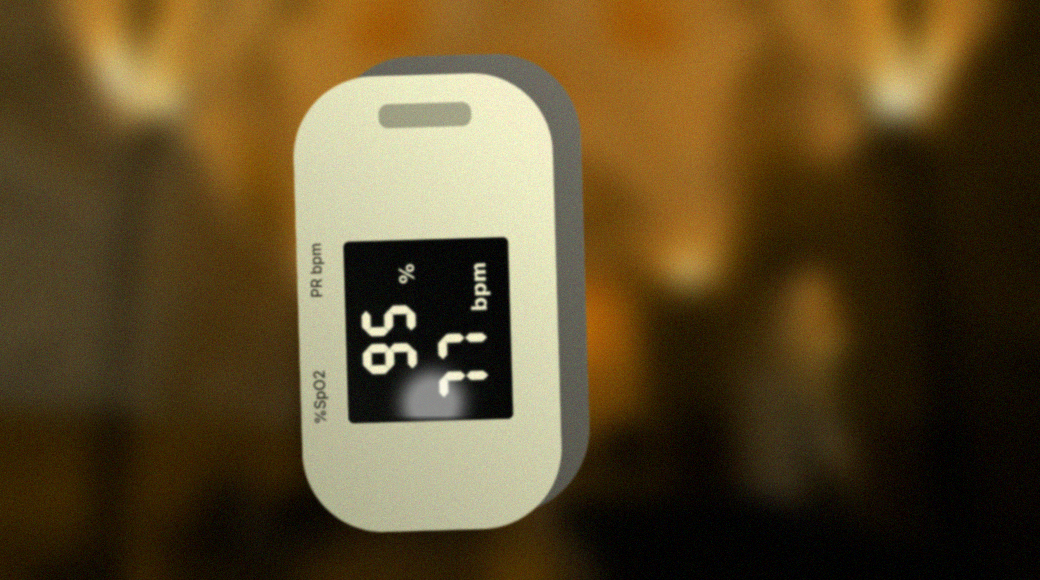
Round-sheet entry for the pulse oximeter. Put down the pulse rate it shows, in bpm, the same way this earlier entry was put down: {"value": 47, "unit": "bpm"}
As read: {"value": 77, "unit": "bpm"}
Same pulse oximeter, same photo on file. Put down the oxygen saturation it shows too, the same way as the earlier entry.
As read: {"value": 95, "unit": "%"}
